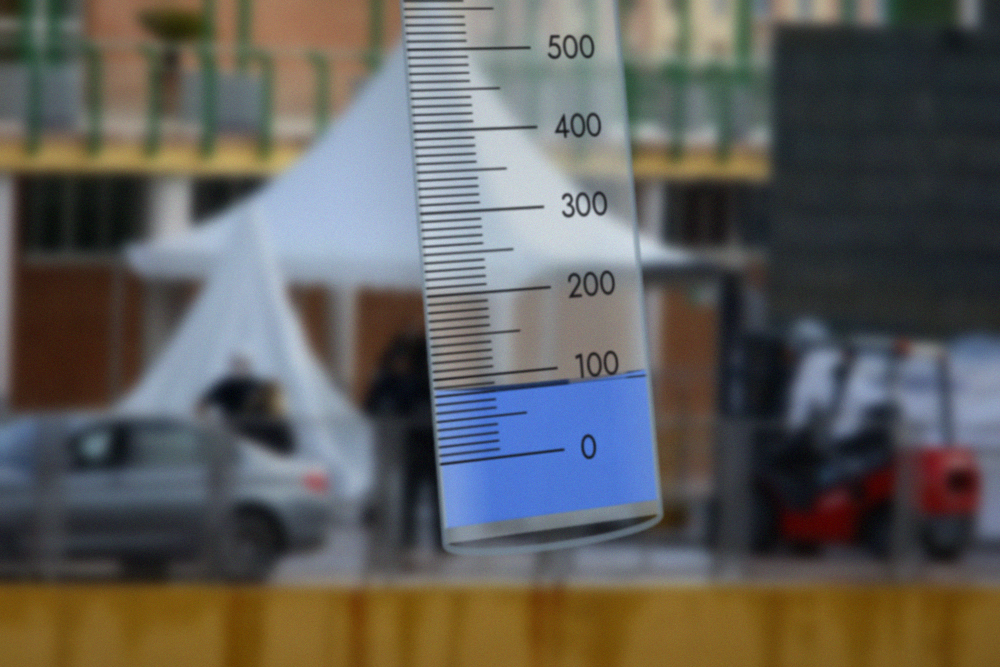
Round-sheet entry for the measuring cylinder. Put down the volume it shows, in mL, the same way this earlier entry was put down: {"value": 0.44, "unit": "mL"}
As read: {"value": 80, "unit": "mL"}
